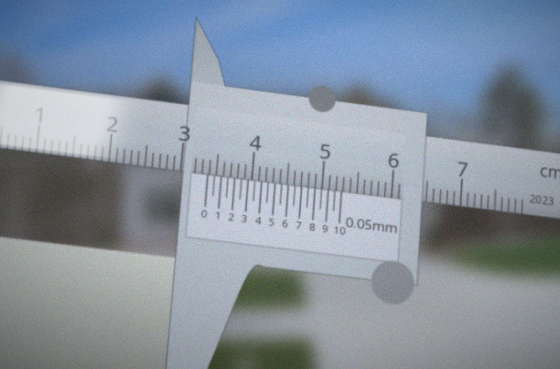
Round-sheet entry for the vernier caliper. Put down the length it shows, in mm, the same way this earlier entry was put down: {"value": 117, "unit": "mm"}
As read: {"value": 33.8, "unit": "mm"}
